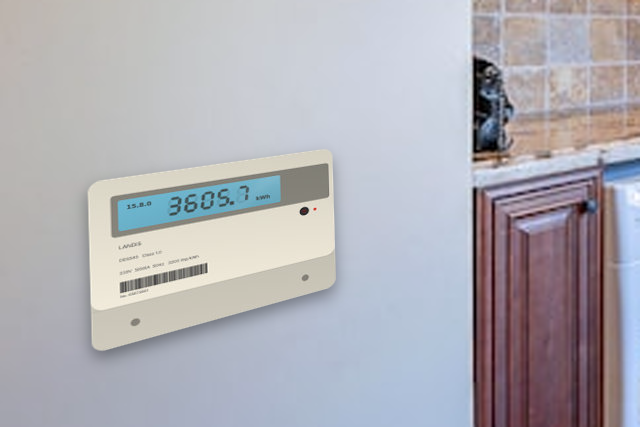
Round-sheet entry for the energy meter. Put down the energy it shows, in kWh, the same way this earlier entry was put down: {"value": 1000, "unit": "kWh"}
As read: {"value": 3605.7, "unit": "kWh"}
